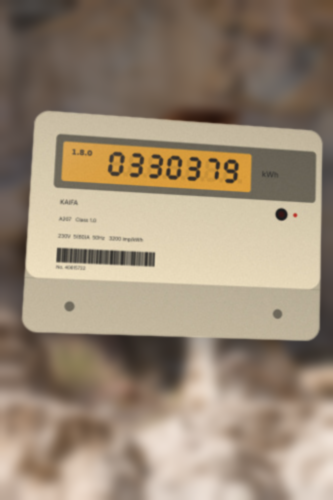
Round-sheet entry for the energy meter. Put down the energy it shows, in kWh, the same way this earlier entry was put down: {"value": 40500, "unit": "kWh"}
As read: {"value": 330379, "unit": "kWh"}
